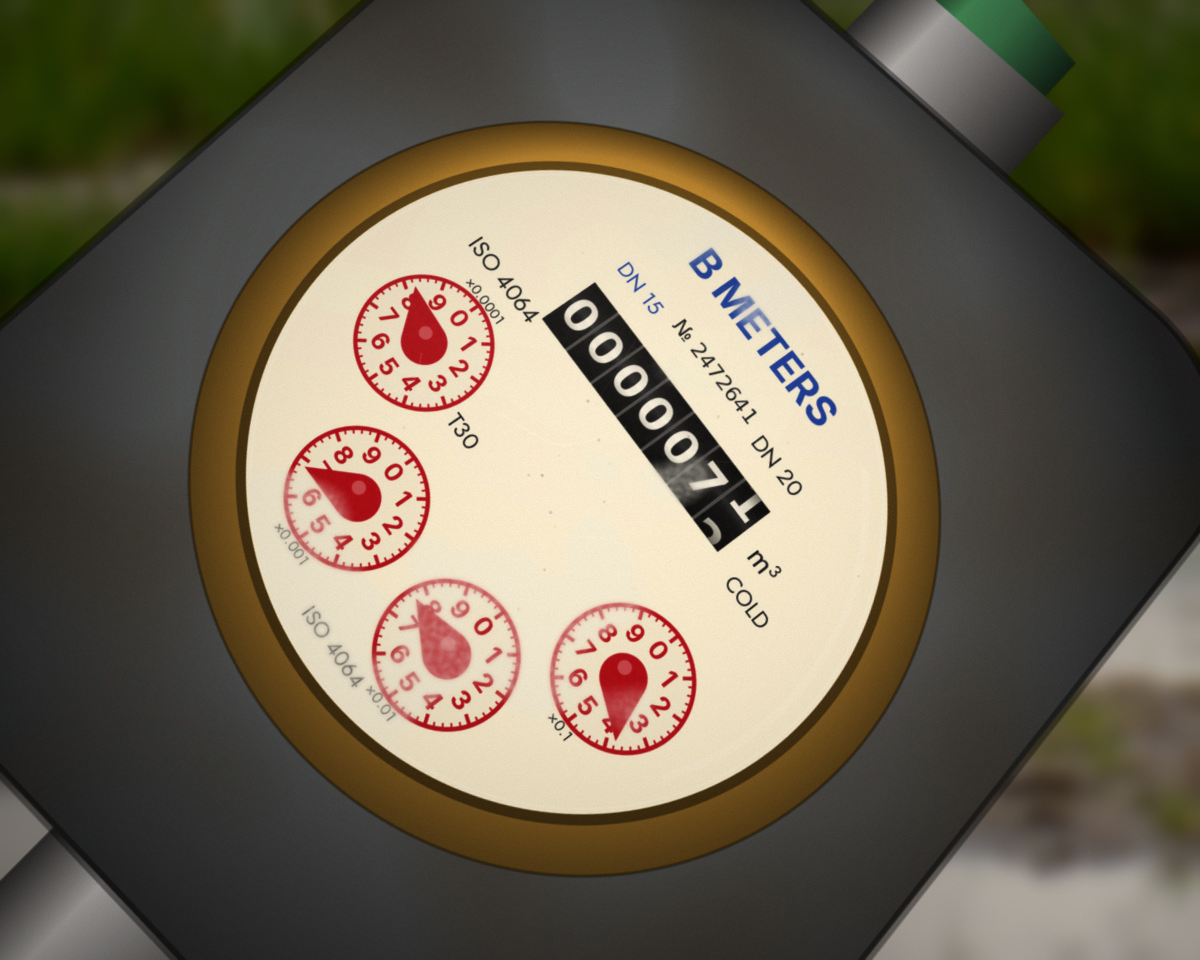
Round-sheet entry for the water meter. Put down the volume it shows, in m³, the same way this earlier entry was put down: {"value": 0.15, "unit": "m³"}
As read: {"value": 71.3768, "unit": "m³"}
